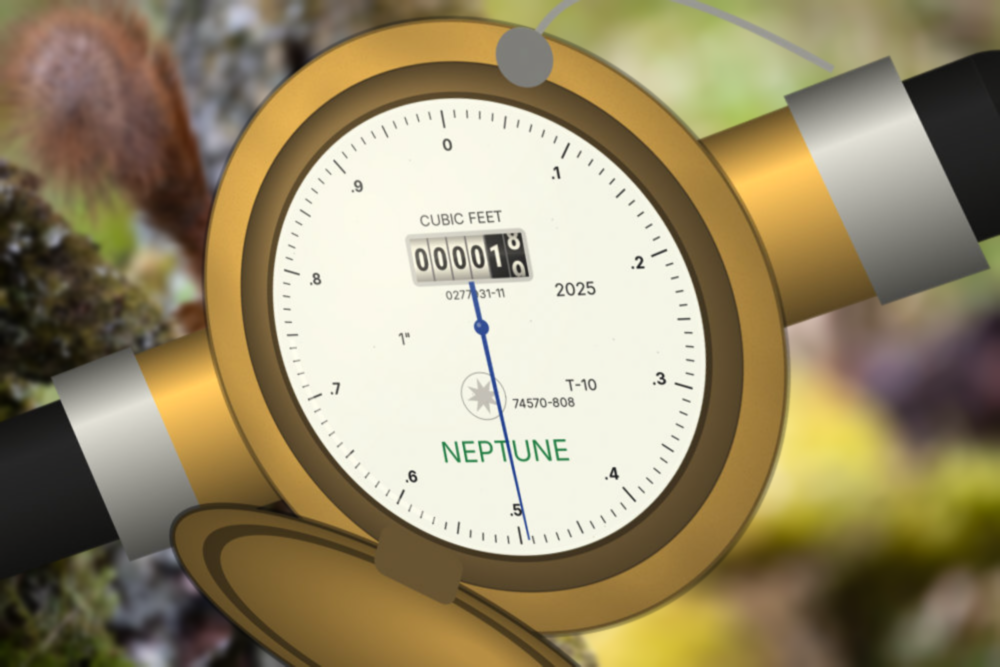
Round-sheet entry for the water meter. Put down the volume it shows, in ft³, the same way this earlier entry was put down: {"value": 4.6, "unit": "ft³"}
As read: {"value": 18.49, "unit": "ft³"}
